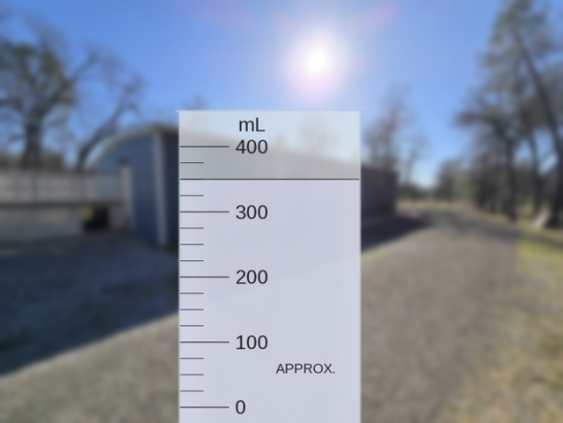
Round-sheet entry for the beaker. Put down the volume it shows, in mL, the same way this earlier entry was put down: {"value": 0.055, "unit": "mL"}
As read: {"value": 350, "unit": "mL"}
